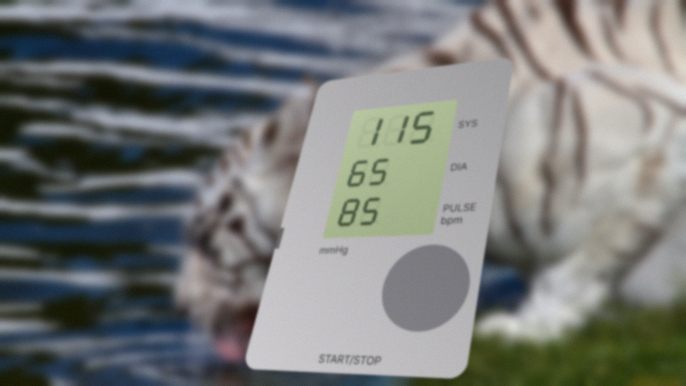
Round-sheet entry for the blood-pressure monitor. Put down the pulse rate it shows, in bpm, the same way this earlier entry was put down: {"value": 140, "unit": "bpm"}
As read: {"value": 85, "unit": "bpm"}
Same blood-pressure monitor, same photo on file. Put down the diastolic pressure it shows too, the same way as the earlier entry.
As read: {"value": 65, "unit": "mmHg"}
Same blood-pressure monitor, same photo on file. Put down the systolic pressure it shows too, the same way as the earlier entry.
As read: {"value": 115, "unit": "mmHg"}
